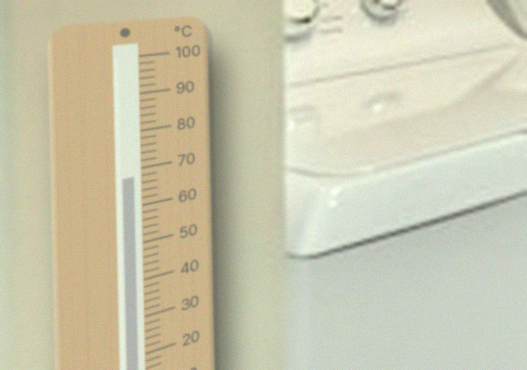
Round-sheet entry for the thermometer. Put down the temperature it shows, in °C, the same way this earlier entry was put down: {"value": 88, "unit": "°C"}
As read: {"value": 68, "unit": "°C"}
